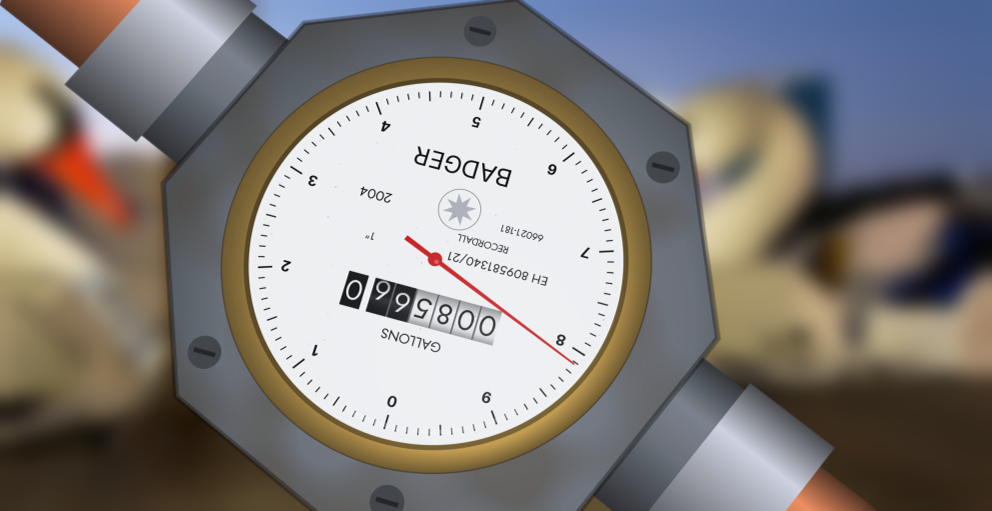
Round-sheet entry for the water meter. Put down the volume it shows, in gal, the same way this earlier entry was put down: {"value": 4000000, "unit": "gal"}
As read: {"value": 85658.1, "unit": "gal"}
